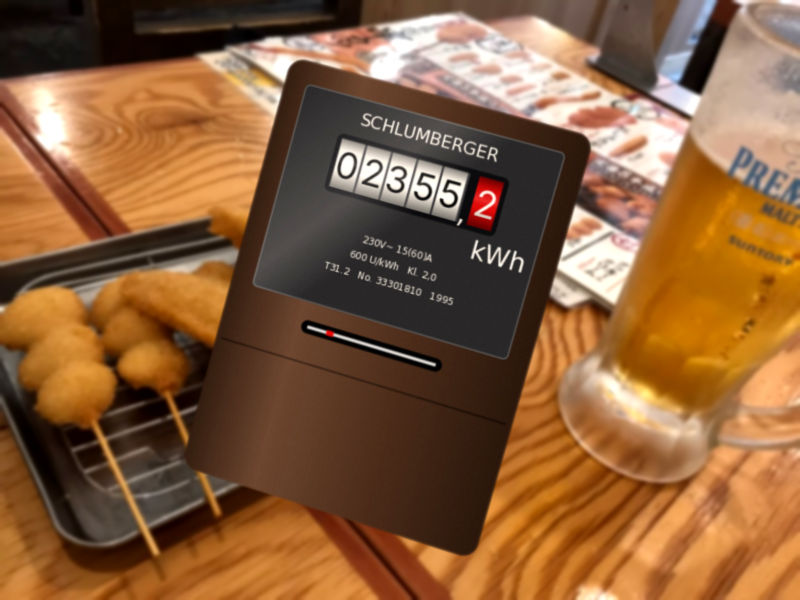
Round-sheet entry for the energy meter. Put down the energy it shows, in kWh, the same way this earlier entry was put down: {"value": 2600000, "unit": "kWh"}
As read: {"value": 2355.2, "unit": "kWh"}
